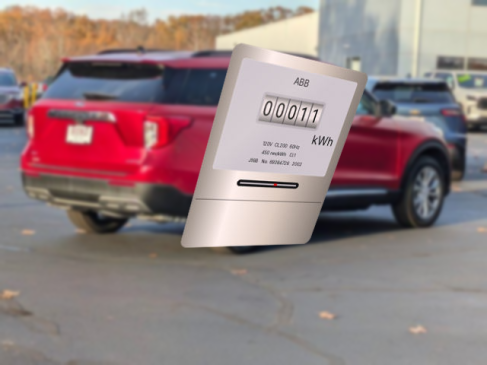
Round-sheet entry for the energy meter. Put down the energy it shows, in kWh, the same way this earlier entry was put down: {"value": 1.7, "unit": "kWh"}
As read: {"value": 11, "unit": "kWh"}
